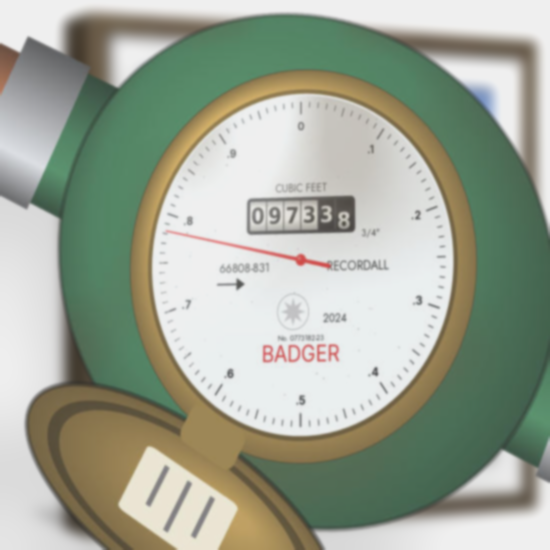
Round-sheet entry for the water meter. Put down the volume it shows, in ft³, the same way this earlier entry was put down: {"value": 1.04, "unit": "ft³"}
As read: {"value": 97337.78, "unit": "ft³"}
